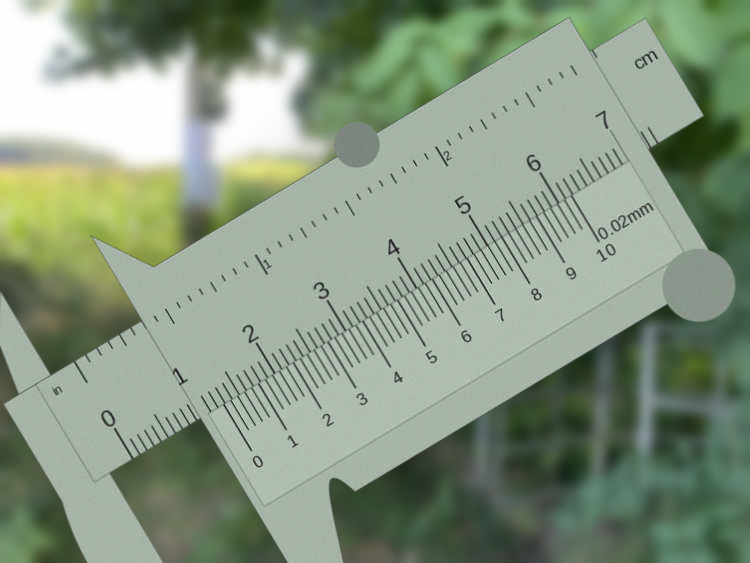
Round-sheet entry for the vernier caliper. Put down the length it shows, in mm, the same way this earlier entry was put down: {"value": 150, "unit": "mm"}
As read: {"value": 12.8, "unit": "mm"}
